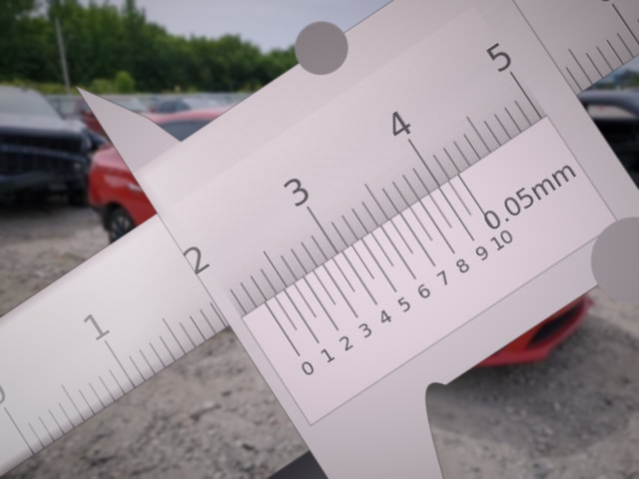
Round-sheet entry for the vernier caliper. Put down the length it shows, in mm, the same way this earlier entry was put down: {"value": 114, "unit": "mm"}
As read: {"value": 22.8, "unit": "mm"}
